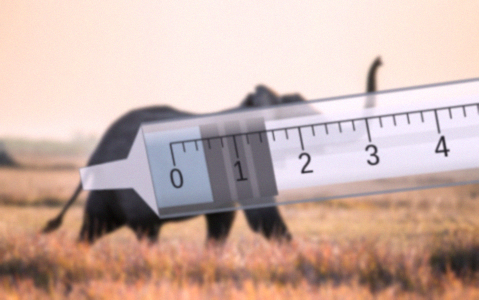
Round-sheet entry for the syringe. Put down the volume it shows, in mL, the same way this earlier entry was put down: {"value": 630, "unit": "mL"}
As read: {"value": 0.5, "unit": "mL"}
